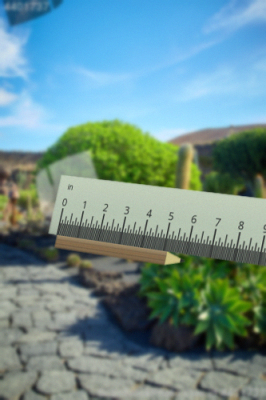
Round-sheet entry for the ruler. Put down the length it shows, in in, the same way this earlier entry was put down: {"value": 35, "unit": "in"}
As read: {"value": 6, "unit": "in"}
